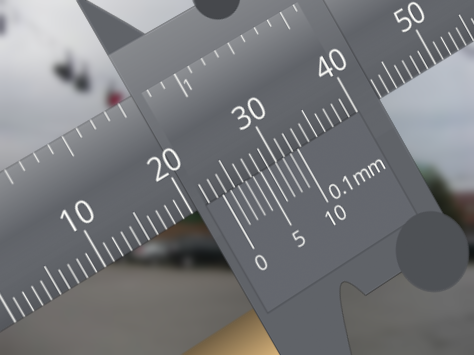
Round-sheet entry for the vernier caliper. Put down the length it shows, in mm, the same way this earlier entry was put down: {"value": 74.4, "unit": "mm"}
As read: {"value": 23.6, "unit": "mm"}
